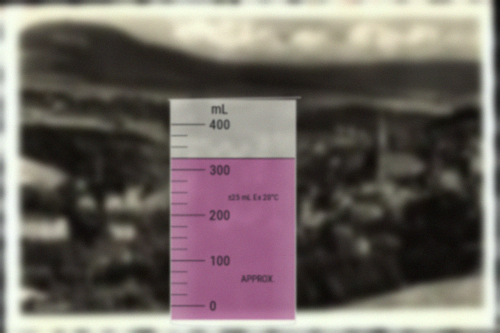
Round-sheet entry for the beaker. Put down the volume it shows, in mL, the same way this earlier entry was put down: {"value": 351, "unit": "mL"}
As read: {"value": 325, "unit": "mL"}
